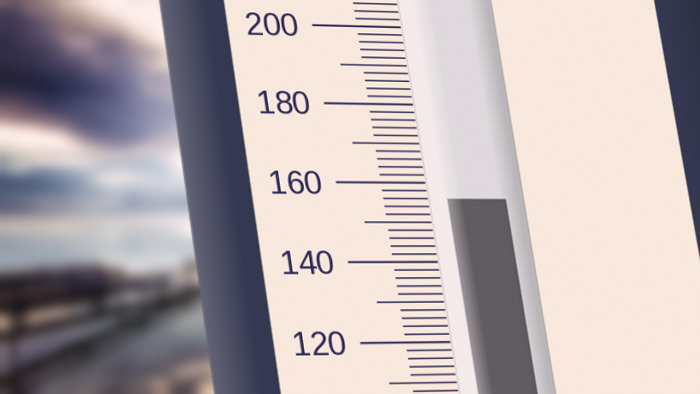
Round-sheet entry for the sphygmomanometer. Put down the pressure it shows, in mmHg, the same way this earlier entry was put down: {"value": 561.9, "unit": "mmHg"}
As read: {"value": 156, "unit": "mmHg"}
